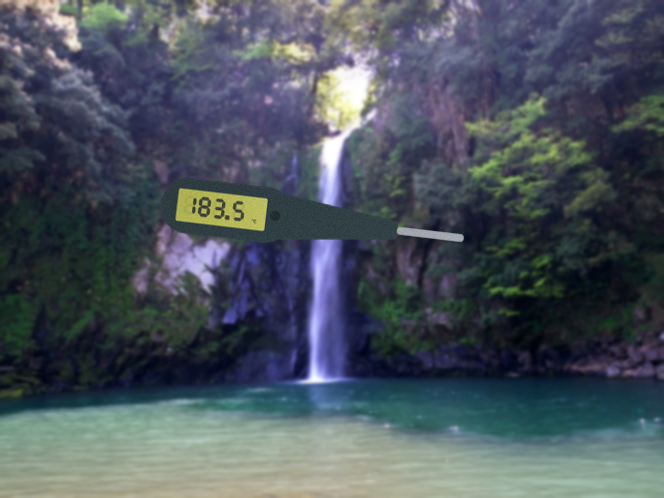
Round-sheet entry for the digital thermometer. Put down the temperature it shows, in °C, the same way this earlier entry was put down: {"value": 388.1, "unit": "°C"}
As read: {"value": 183.5, "unit": "°C"}
